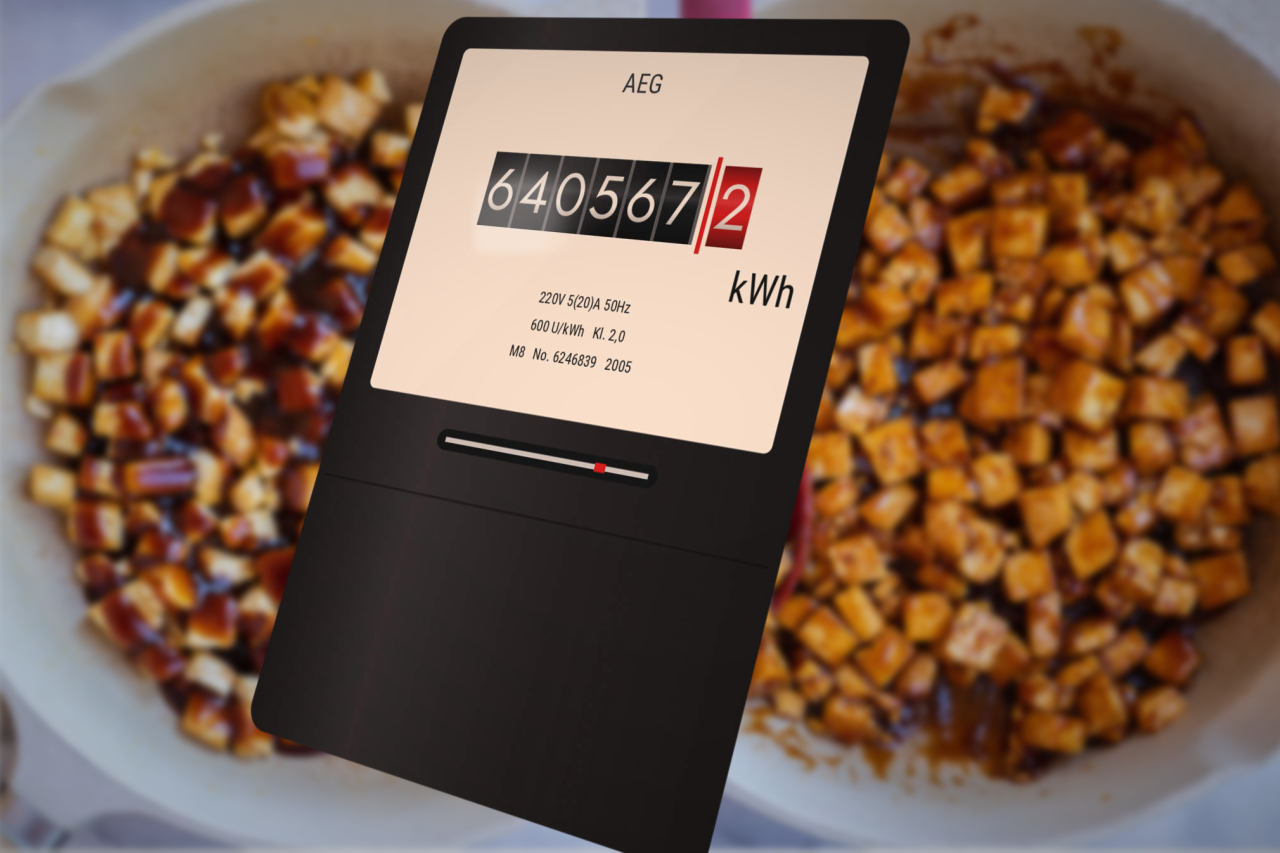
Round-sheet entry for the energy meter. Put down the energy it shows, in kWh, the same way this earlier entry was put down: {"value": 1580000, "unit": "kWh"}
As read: {"value": 640567.2, "unit": "kWh"}
